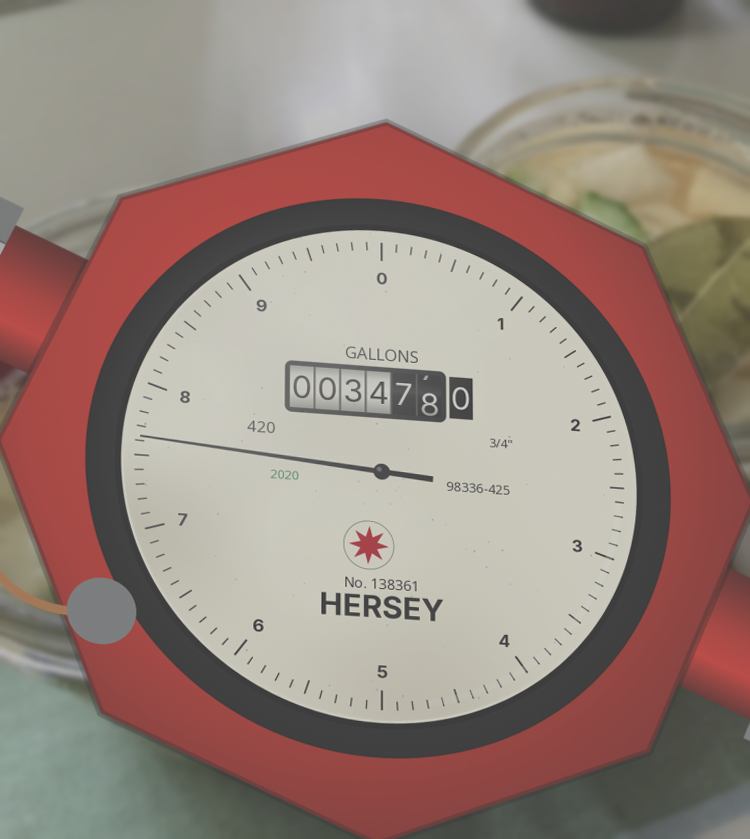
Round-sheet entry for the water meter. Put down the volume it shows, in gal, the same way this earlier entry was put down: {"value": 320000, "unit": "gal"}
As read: {"value": 34777.6, "unit": "gal"}
